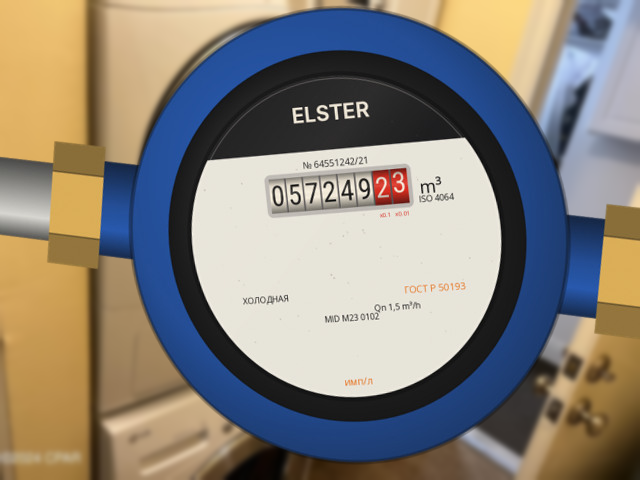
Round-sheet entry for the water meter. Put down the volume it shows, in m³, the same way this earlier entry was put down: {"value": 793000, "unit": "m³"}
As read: {"value": 57249.23, "unit": "m³"}
